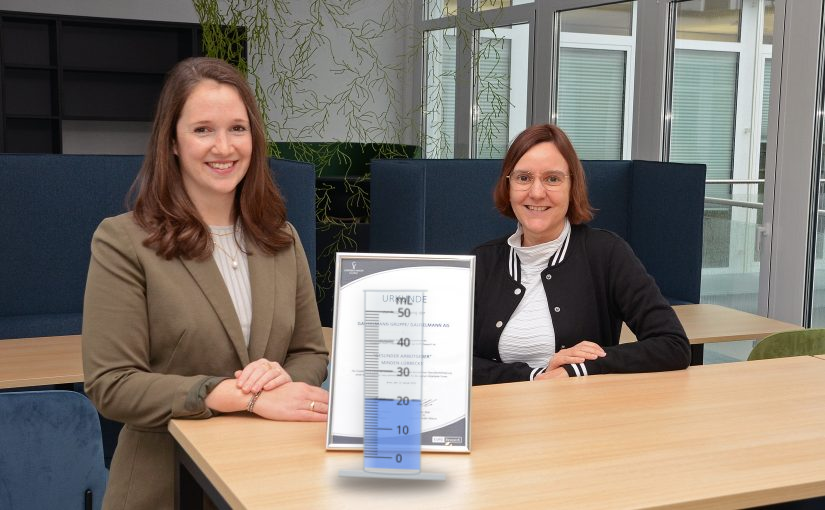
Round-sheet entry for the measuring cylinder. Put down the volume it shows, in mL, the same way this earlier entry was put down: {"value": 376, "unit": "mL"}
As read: {"value": 20, "unit": "mL"}
